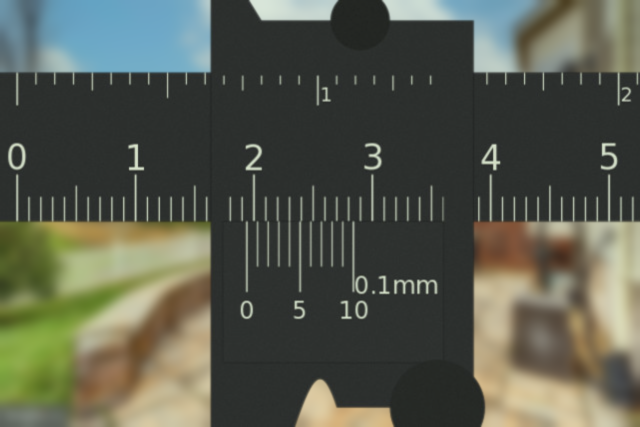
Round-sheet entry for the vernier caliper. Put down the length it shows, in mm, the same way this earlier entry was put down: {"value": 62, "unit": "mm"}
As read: {"value": 19.4, "unit": "mm"}
